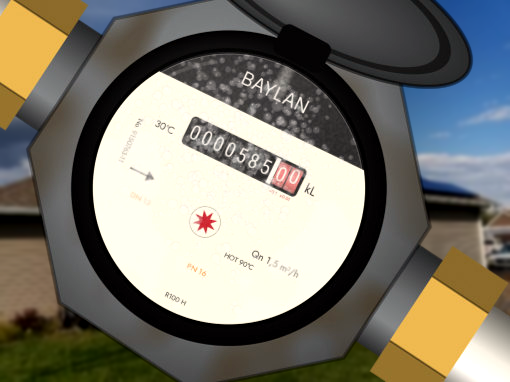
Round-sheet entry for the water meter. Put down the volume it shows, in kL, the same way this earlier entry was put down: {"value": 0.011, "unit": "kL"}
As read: {"value": 585.00, "unit": "kL"}
